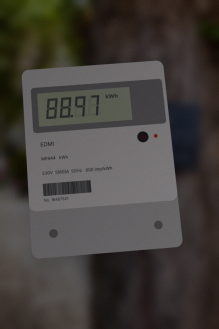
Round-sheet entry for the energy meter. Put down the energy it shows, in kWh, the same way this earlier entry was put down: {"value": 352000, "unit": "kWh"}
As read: {"value": 88.97, "unit": "kWh"}
